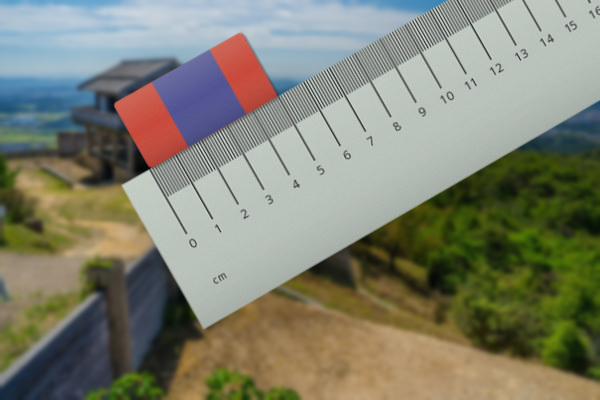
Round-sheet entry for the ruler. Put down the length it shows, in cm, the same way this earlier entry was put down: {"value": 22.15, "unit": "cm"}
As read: {"value": 5, "unit": "cm"}
